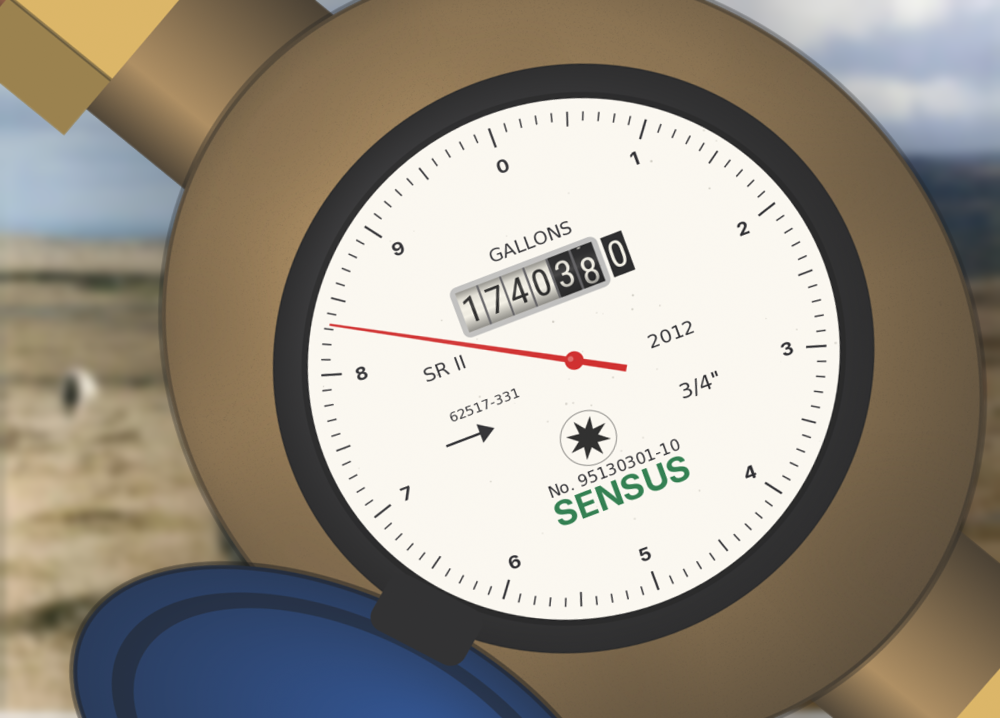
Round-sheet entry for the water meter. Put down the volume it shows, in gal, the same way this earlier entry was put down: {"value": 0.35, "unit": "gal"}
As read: {"value": 1740378.3, "unit": "gal"}
